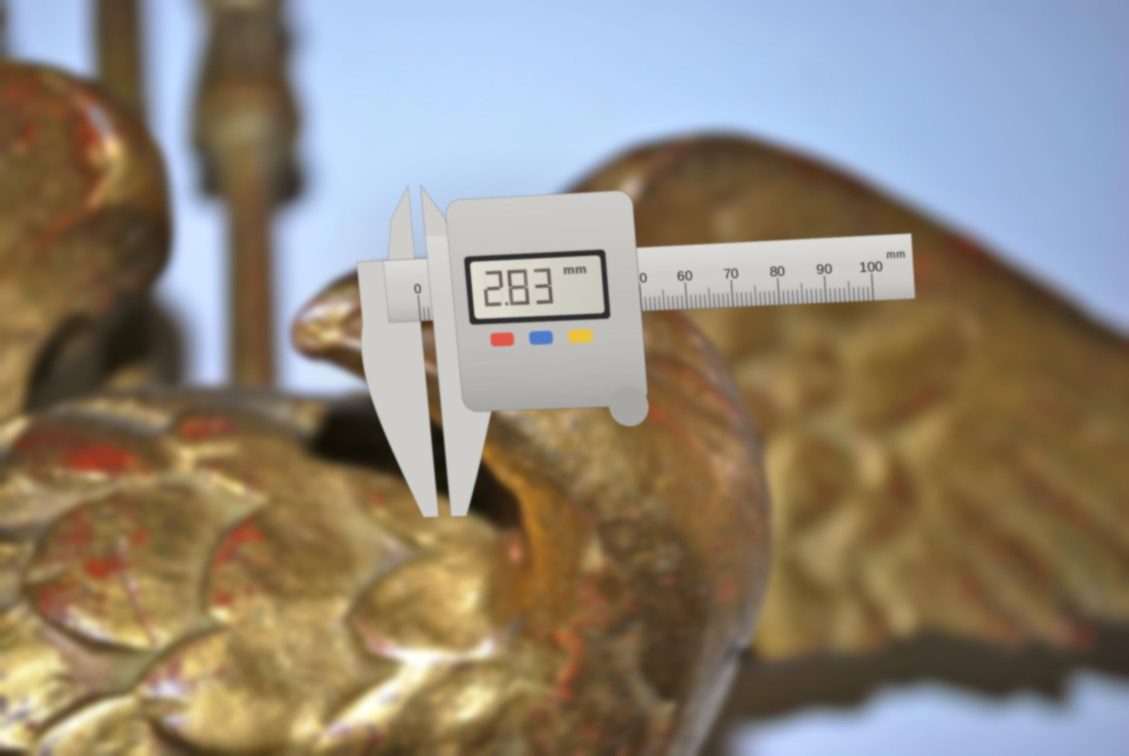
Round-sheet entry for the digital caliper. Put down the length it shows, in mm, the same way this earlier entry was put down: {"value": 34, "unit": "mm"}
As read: {"value": 2.83, "unit": "mm"}
